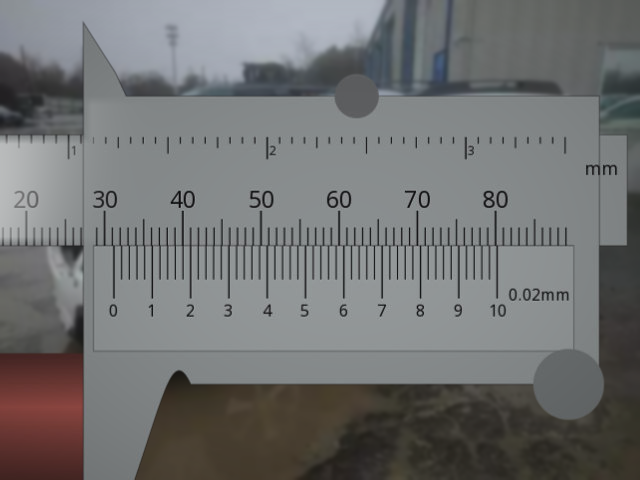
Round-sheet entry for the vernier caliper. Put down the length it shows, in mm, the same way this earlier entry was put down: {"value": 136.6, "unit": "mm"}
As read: {"value": 31.2, "unit": "mm"}
